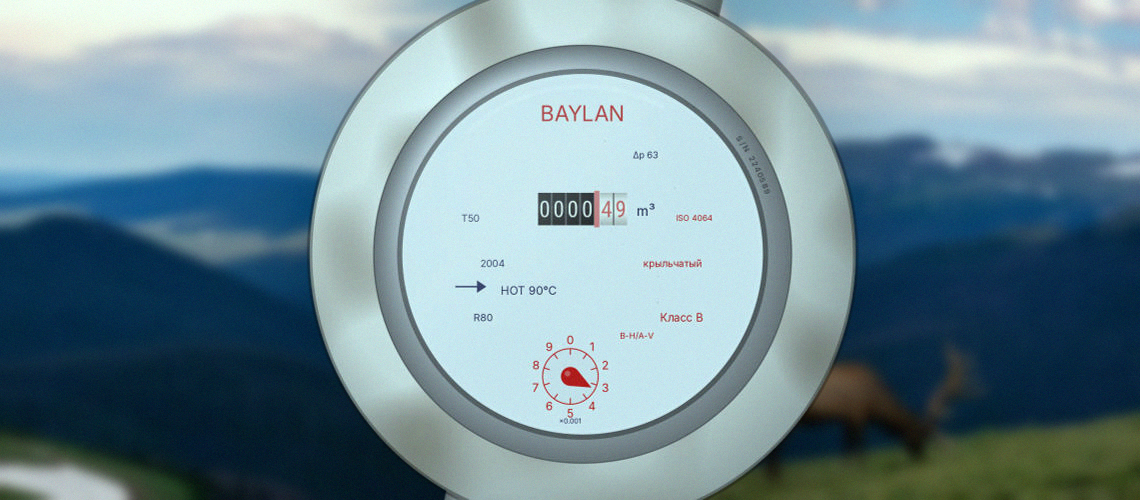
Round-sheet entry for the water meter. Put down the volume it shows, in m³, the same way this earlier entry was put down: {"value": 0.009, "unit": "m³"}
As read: {"value": 0.493, "unit": "m³"}
